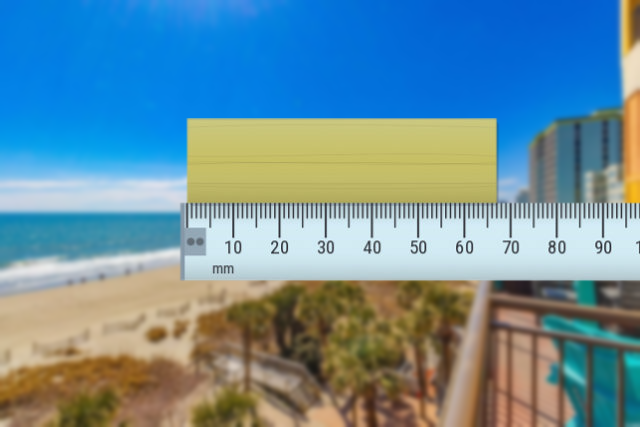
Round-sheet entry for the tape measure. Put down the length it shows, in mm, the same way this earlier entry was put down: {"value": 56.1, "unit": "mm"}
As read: {"value": 67, "unit": "mm"}
